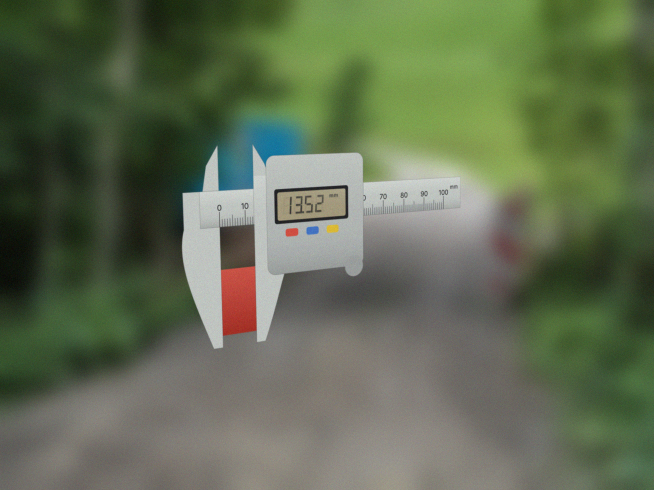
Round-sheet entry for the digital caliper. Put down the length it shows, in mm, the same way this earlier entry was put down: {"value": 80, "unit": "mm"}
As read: {"value": 13.52, "unit": "mm"}
